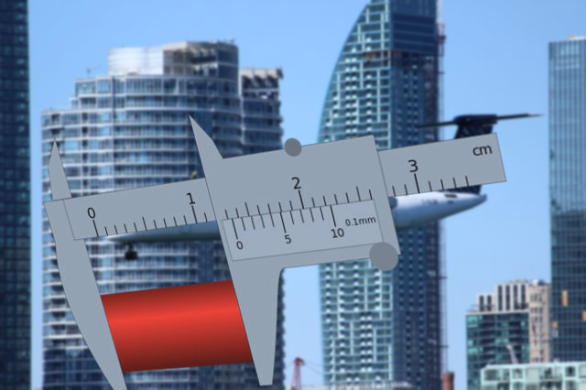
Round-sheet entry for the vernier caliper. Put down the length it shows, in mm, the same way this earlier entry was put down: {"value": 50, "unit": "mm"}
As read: {"value": 13.4, "unit": "mm"}
